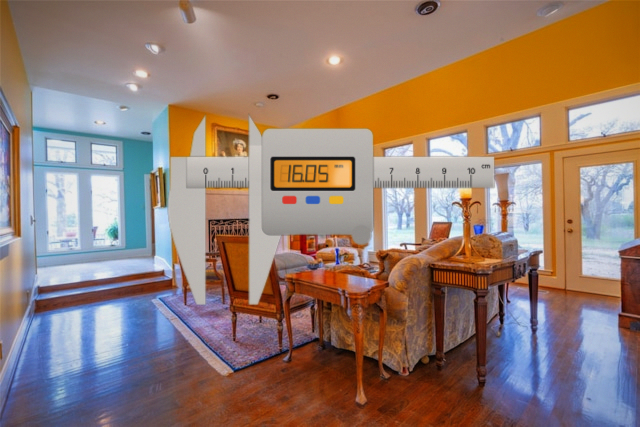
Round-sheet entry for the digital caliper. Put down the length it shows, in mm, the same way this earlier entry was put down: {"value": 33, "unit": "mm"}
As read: {"value": 16.05, "unit": "mm"}
